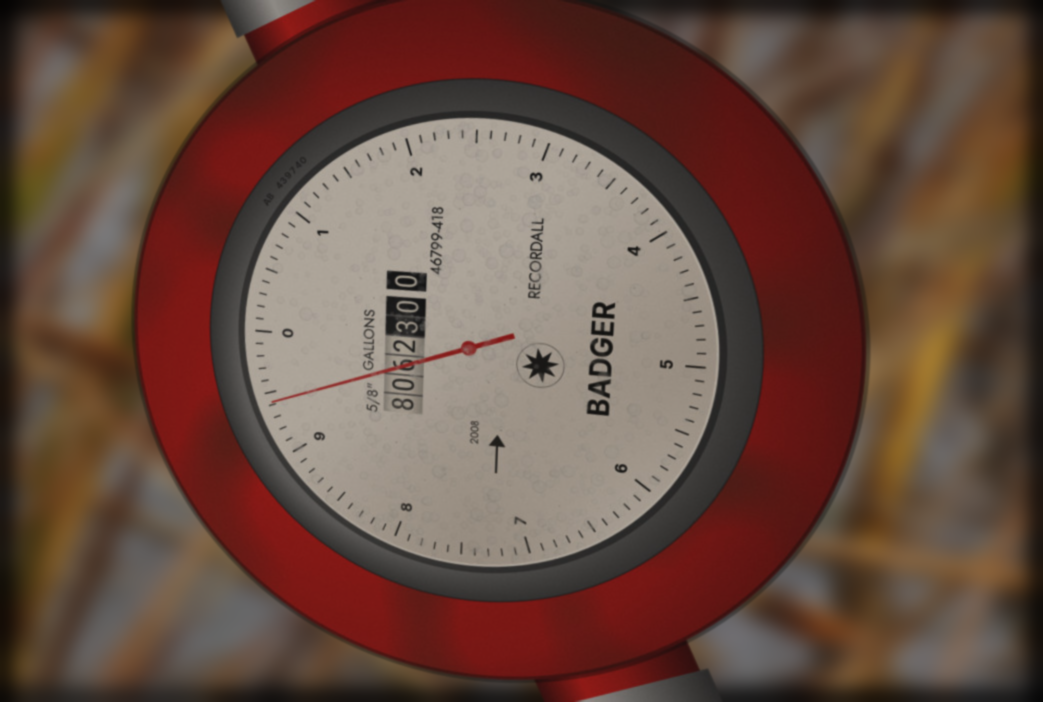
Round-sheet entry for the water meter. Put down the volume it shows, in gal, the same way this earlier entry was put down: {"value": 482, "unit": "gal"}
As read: {"value": 8062299.4, "unit": "gal"}
